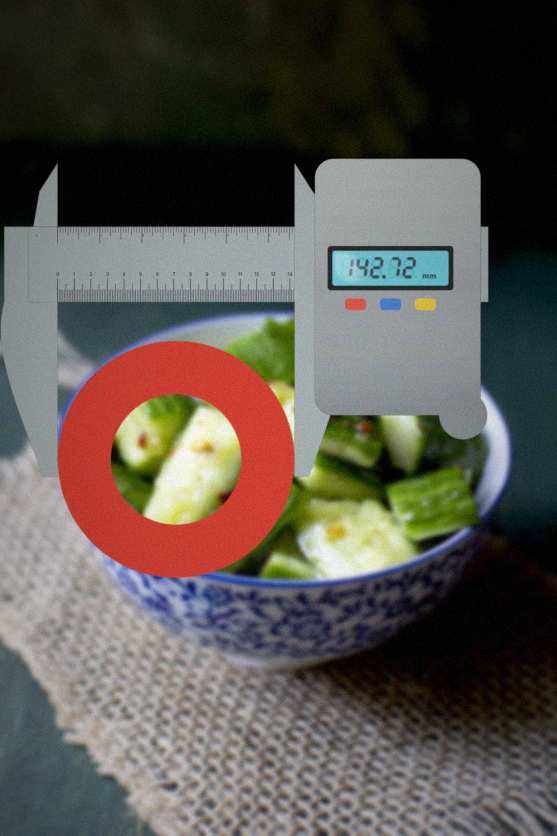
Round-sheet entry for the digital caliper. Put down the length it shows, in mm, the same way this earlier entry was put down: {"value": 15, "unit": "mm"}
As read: {"value": 142.72, "unit": "mm"}
